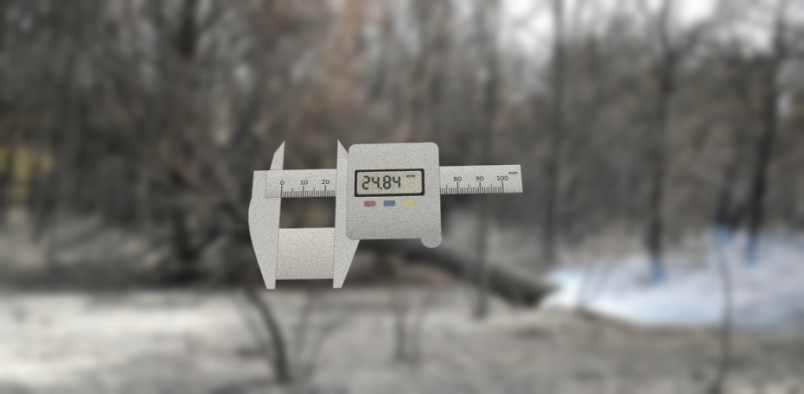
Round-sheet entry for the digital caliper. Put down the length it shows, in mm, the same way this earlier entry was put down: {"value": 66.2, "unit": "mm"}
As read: {"value": 24.84, "unit": "mm"}
